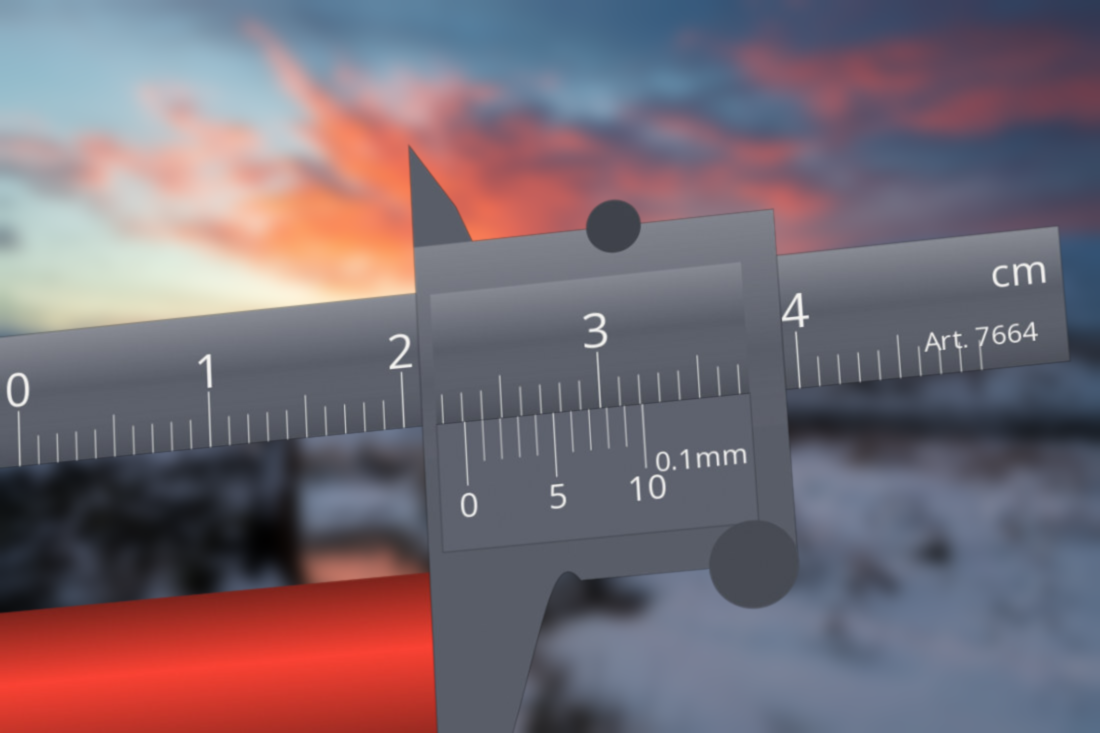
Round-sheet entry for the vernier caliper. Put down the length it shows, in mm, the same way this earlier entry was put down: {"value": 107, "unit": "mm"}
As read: {"value": 23.1, "unit": "mm"}
